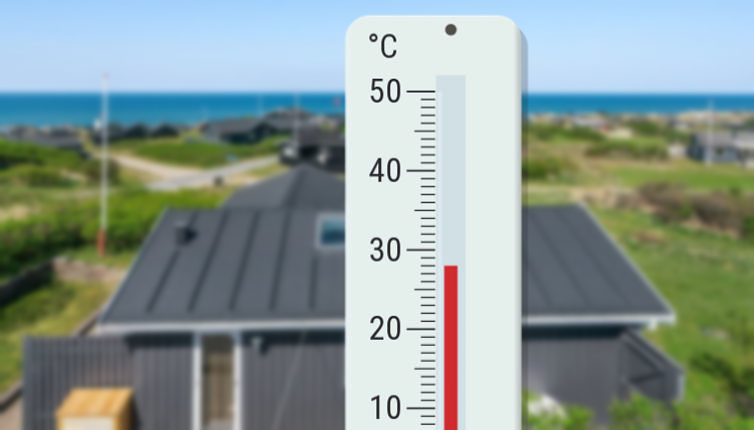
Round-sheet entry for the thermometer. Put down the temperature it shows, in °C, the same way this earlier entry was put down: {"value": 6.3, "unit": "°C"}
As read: {"value": 28, "unit": "°C"}
